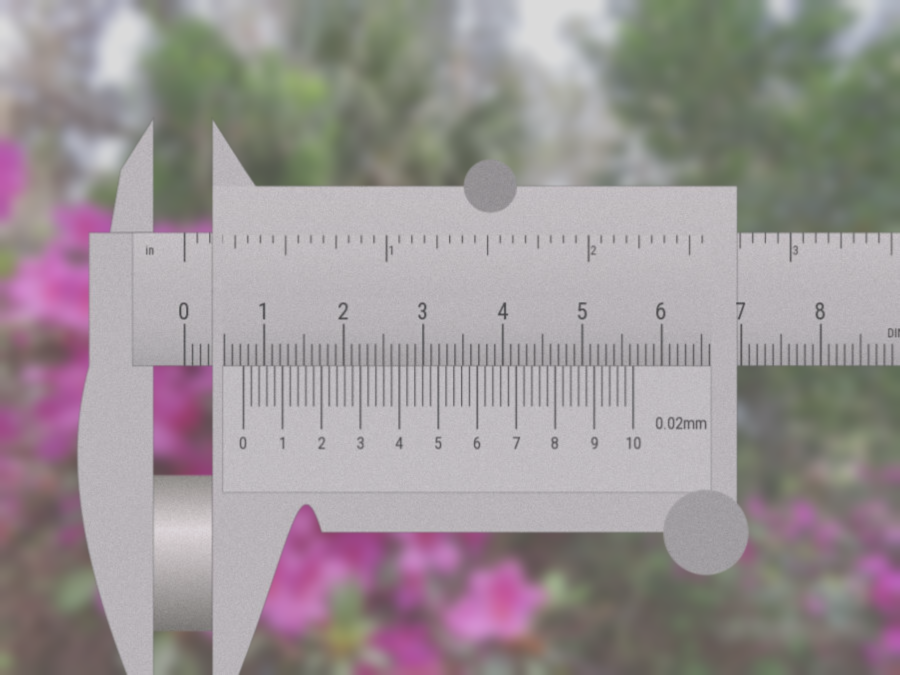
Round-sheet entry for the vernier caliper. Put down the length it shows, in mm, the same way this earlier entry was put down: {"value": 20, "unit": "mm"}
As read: {"value": 7.4, "unit": "mm"}
